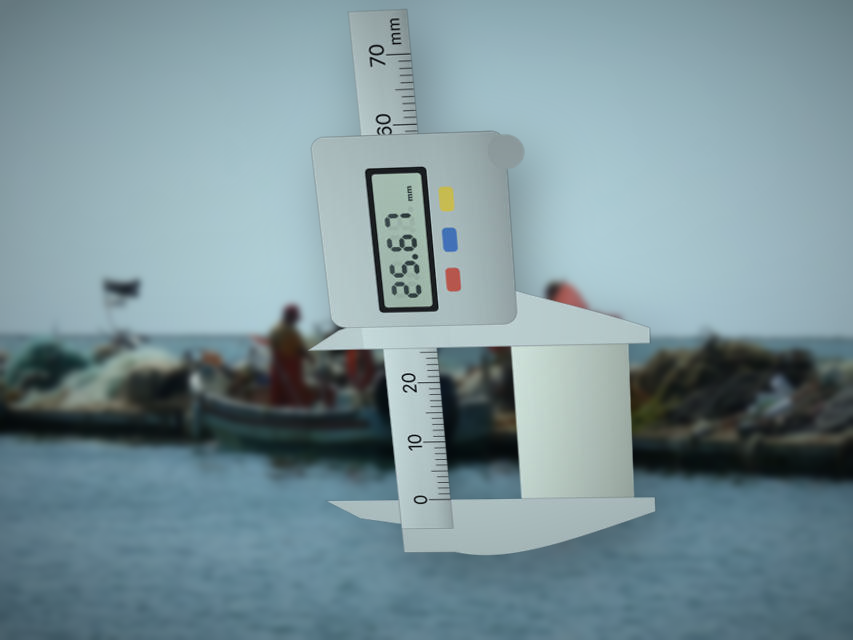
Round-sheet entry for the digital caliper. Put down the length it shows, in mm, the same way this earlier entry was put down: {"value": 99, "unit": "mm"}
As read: {"value": 25.67, "unit": "mm"}
